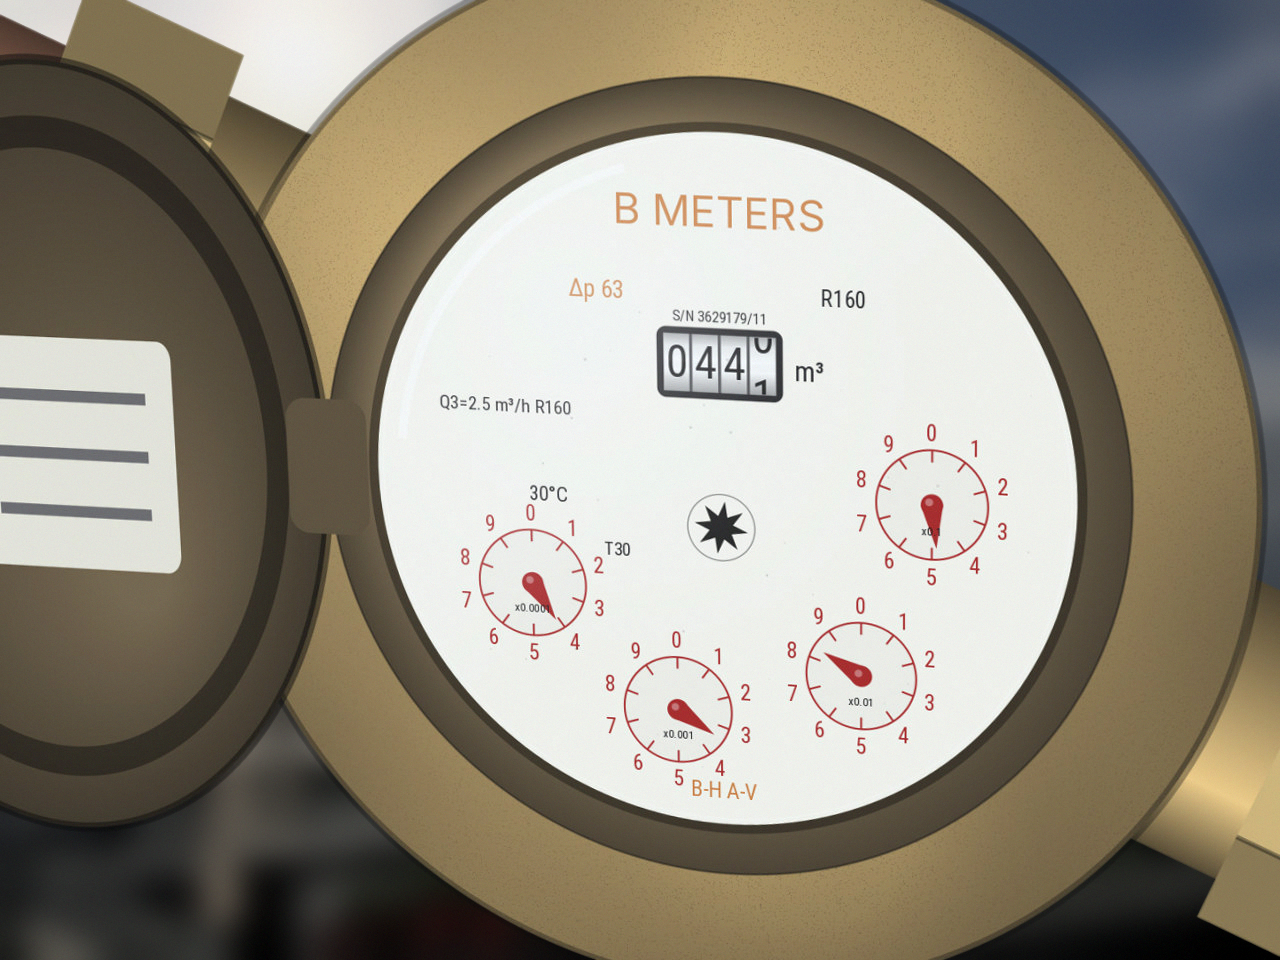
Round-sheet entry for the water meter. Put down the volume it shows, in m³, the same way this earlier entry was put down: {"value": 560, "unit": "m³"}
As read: {"value": 440.4834, "unit": "m³"}
